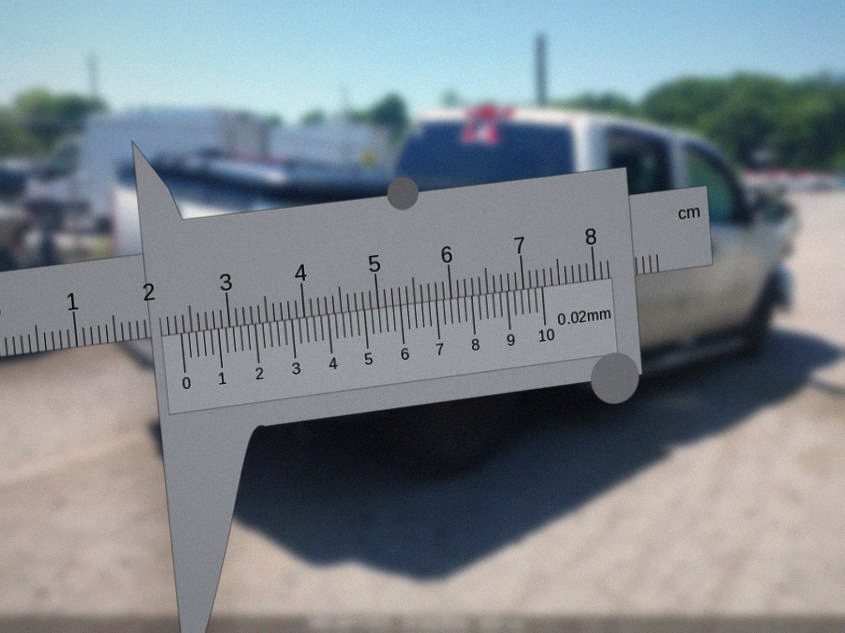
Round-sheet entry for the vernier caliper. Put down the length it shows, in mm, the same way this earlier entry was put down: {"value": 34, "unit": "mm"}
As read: {"value": 23.6, "unit": "mm"}
